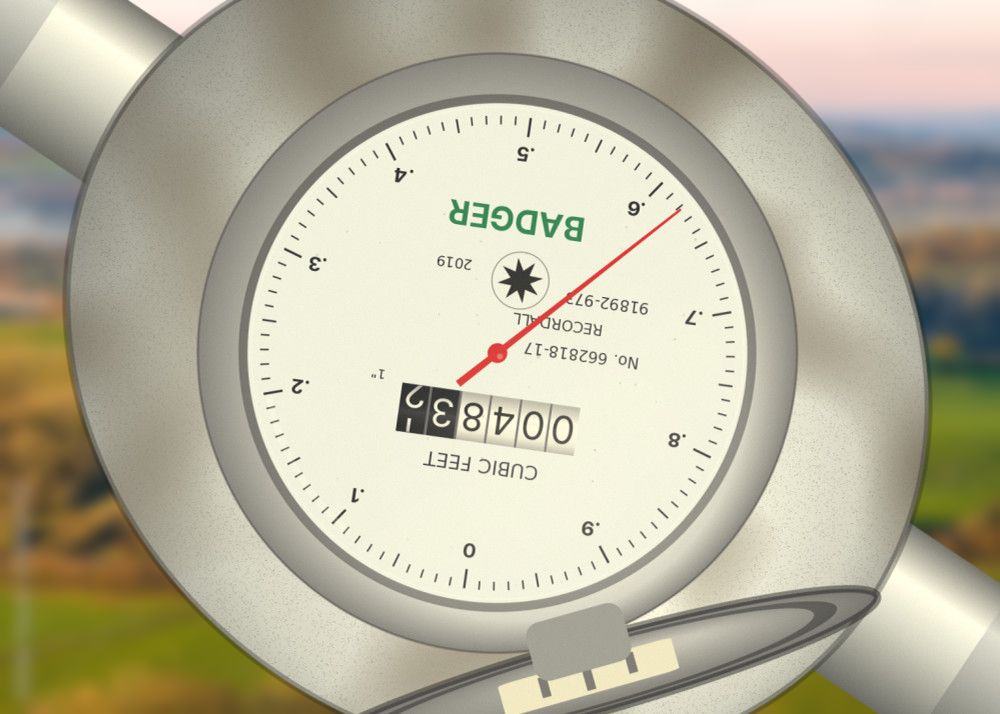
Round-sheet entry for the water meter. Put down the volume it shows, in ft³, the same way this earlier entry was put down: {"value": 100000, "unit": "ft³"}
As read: {"value": 4831.62, "unit": "ft³"}
